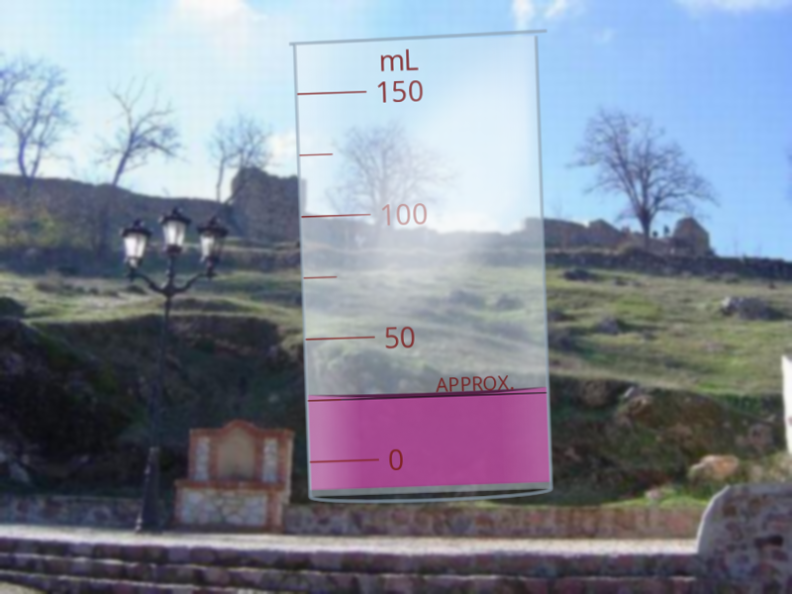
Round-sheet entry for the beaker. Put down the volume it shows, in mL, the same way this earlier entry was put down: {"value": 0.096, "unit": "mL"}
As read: {"value": 25, "unit": "mL"}
